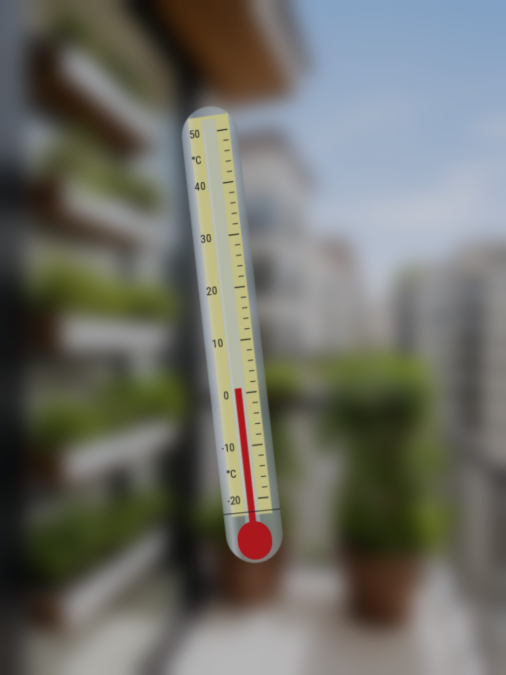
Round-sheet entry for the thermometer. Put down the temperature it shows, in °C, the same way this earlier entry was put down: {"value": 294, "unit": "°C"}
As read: {"value": 1, "unit": "°C"}
